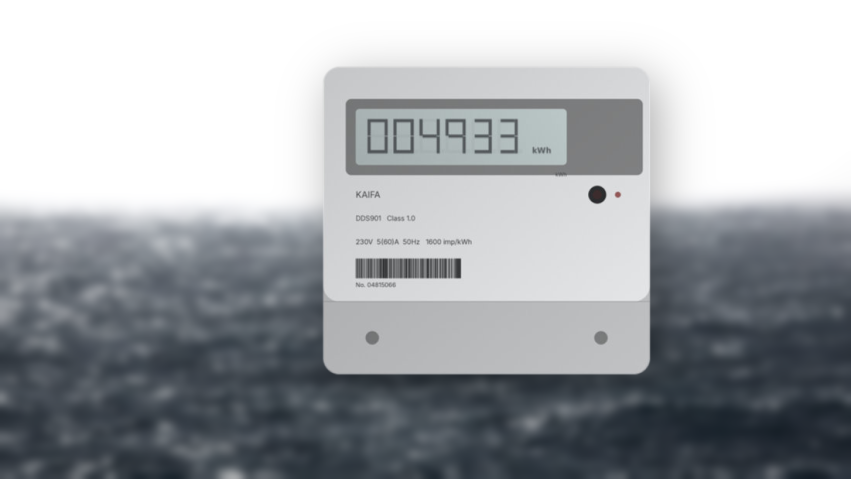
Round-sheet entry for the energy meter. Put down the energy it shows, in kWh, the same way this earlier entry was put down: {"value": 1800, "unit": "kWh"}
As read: {"value": 4933, "unit": "kWh"}
